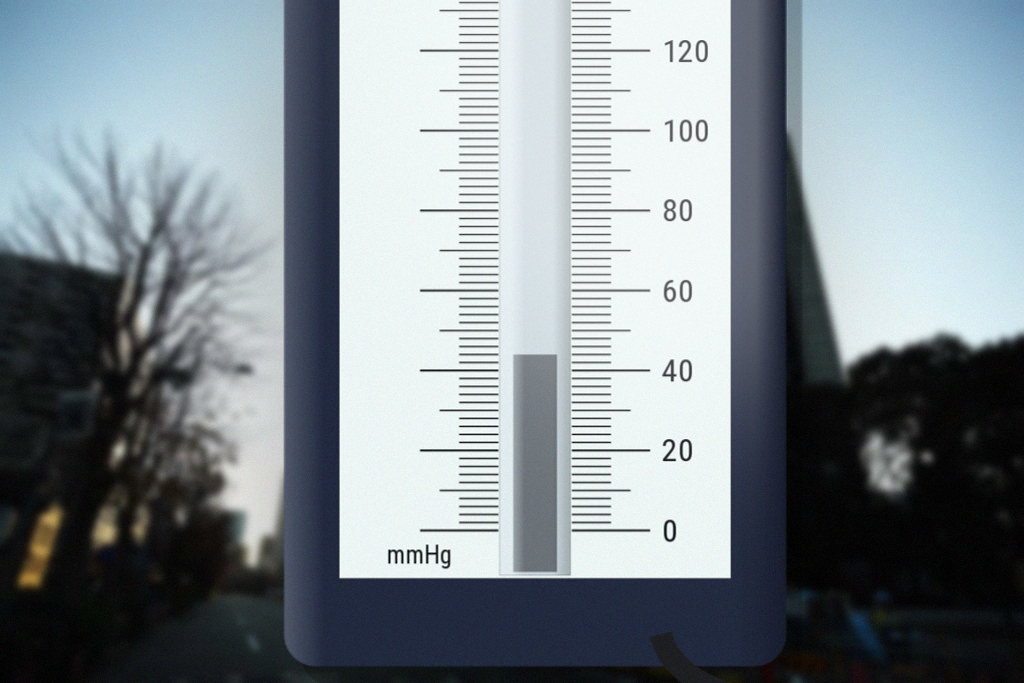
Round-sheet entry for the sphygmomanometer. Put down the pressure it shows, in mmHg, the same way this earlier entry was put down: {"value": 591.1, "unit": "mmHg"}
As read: {"value": 44, "unit": "mmHg"}
